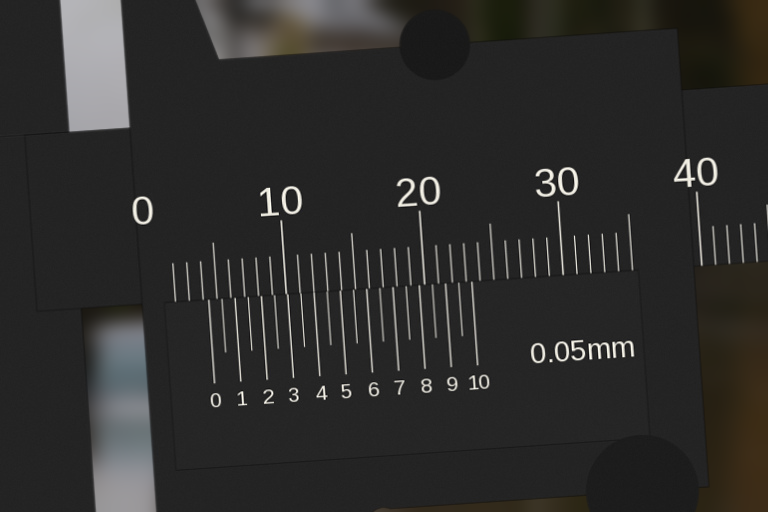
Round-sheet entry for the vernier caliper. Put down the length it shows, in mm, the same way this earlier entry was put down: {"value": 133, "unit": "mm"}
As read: {"value": 4.4, "unit": "mm"}
